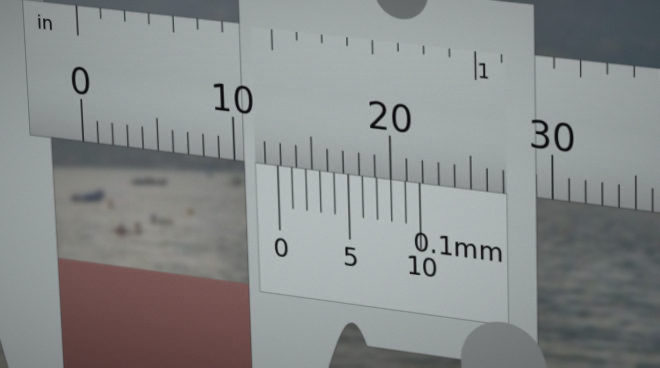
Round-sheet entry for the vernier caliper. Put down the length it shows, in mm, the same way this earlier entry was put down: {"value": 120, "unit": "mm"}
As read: {"value": 12.8, "unit": "mm"}
